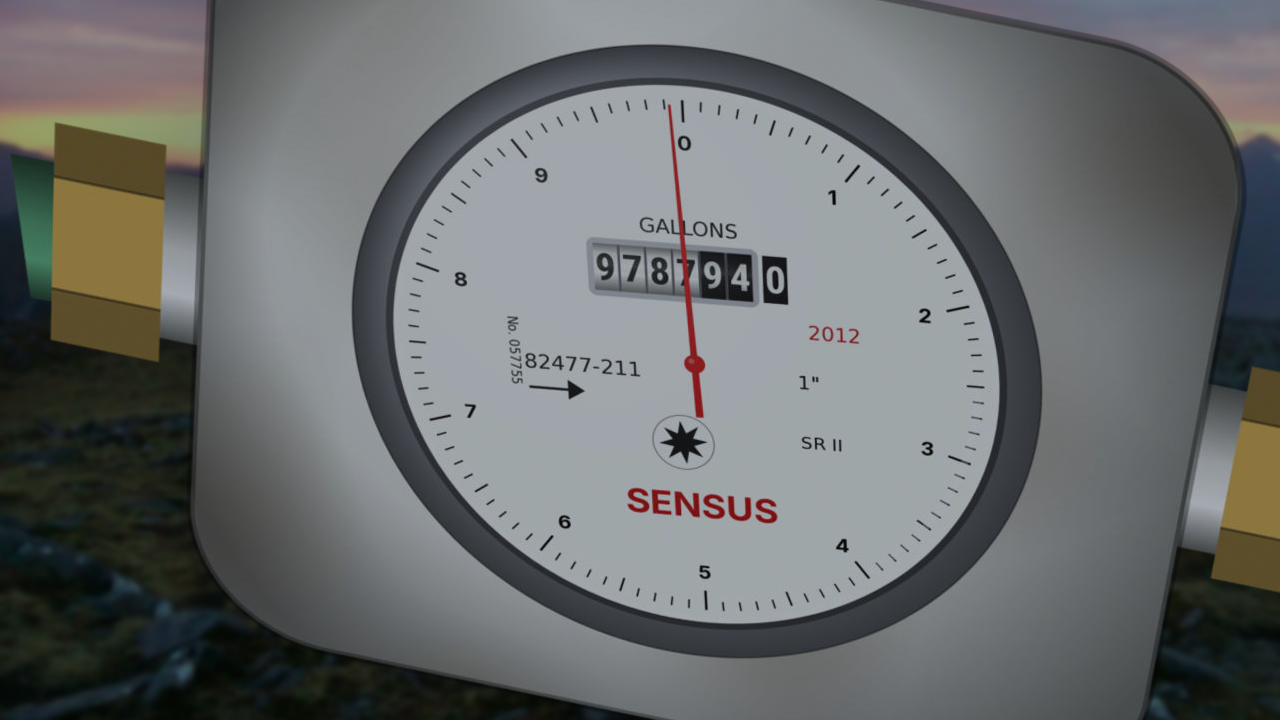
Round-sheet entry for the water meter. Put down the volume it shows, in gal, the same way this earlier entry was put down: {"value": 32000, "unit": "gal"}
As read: {"value": 9787939.9, "unit": "gal"}
